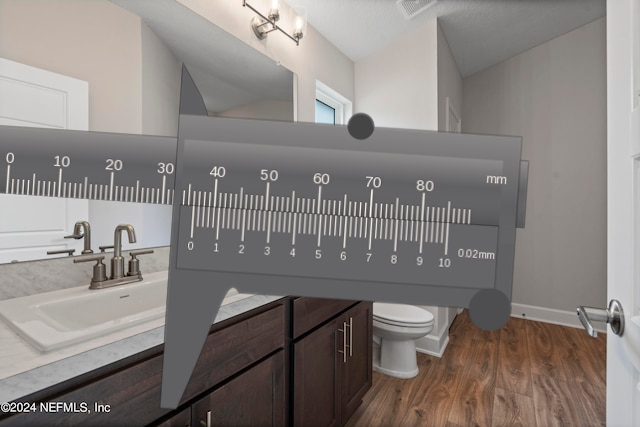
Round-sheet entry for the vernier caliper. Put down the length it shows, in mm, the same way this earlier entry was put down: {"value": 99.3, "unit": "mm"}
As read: {"value": 36.0, "unit": "mm"}
